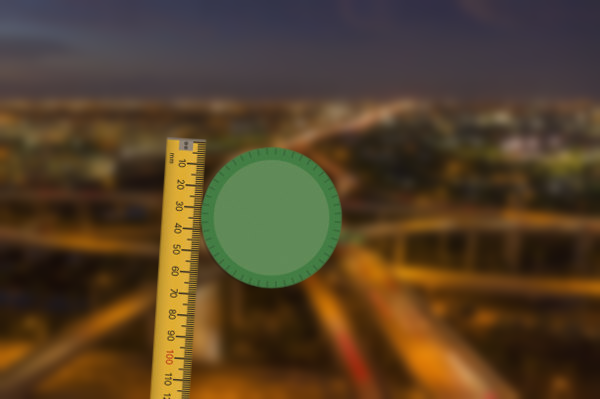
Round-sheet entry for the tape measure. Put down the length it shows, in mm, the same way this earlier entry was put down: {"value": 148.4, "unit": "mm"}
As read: {"value": 65, "unit": "mm"}
